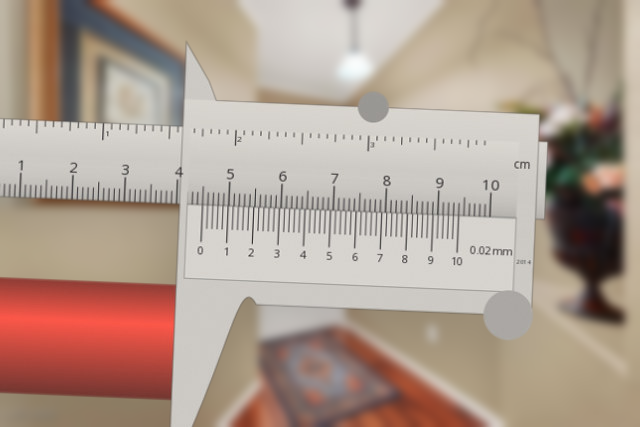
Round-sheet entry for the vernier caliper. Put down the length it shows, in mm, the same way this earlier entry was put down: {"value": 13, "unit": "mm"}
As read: {"value": 45.0, "unit": "mm"}
